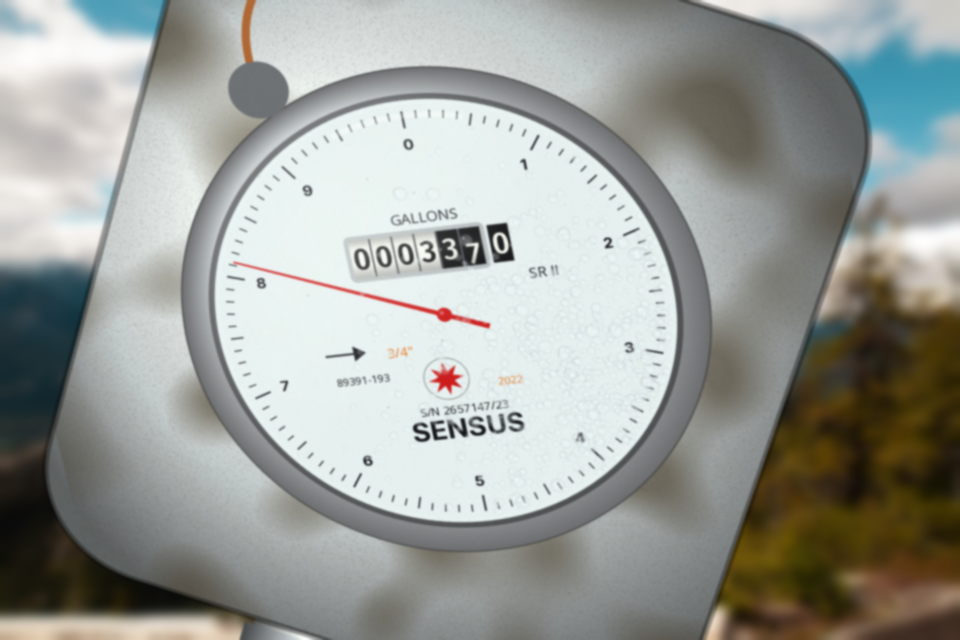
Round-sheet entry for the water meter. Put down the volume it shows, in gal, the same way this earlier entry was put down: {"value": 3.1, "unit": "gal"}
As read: {"value": 3368.1, "unit": "gal"}
